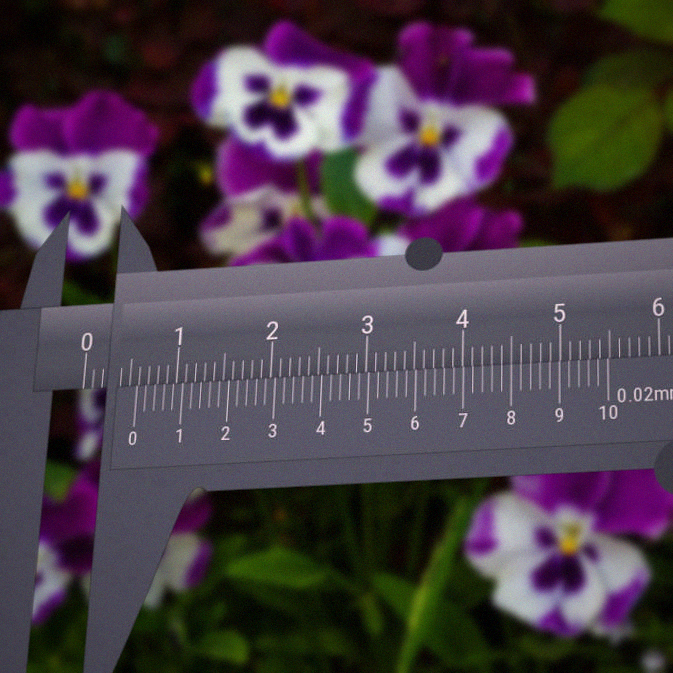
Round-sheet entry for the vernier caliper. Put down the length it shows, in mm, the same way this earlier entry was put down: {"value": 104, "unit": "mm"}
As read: {"value": 5.8, "unit": "mm"}
